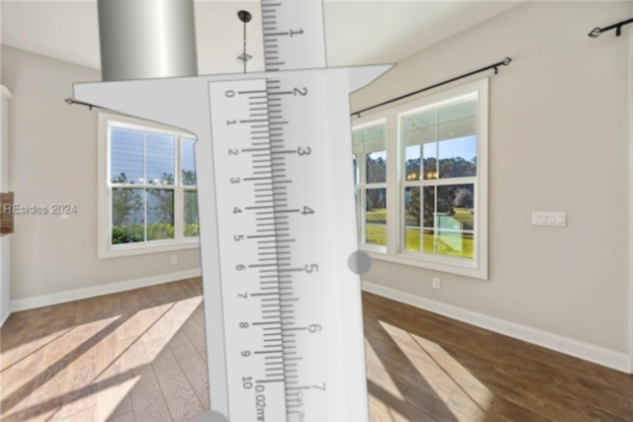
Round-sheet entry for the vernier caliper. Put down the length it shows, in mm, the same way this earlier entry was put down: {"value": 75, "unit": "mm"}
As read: {"value": 19.5, "unit": "mm"}
